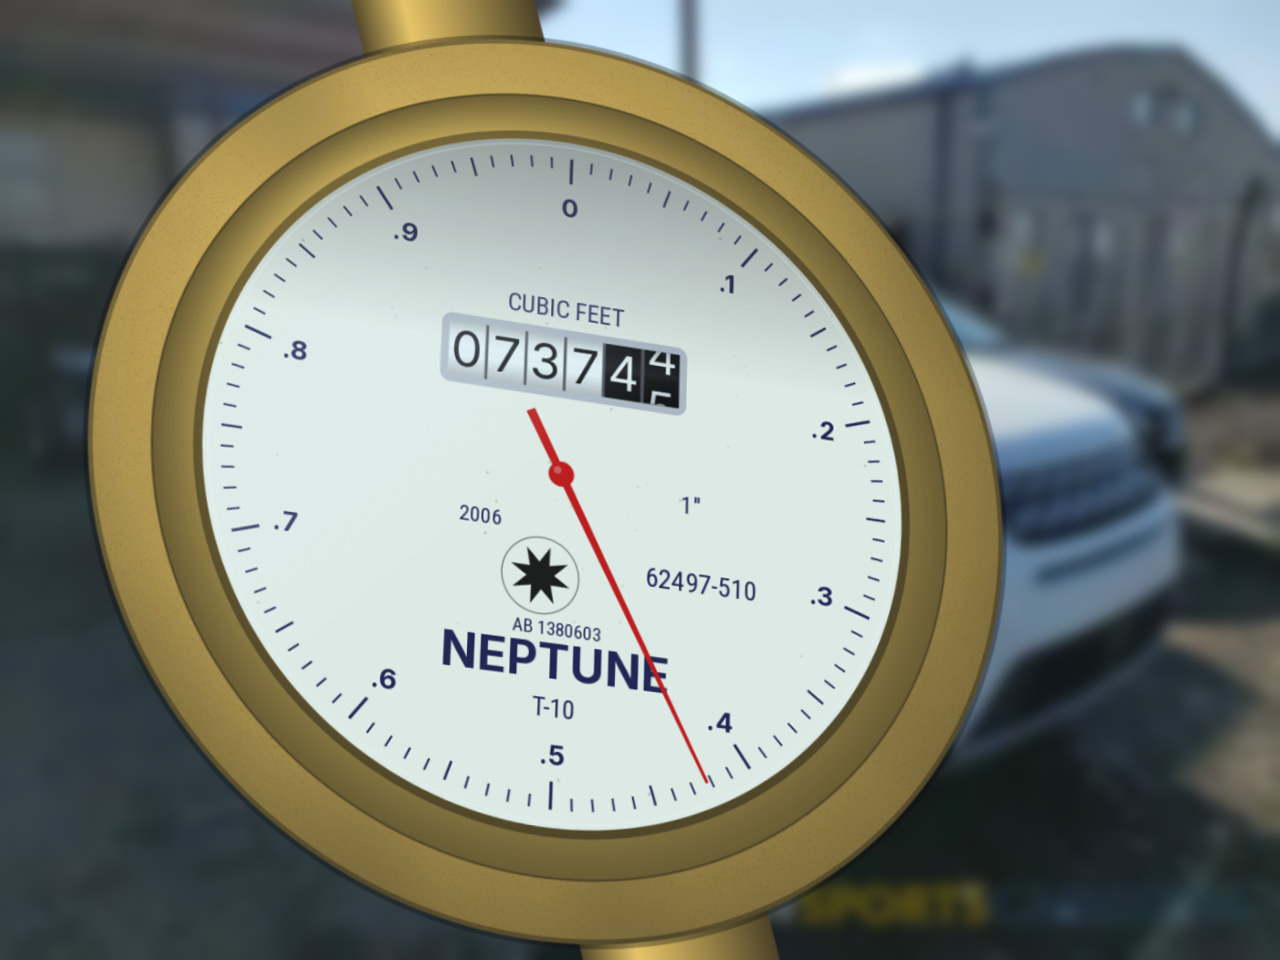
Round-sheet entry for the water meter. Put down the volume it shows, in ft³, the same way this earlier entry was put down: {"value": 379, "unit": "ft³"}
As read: {"value": 73744.42, "unit": "ft³"}
